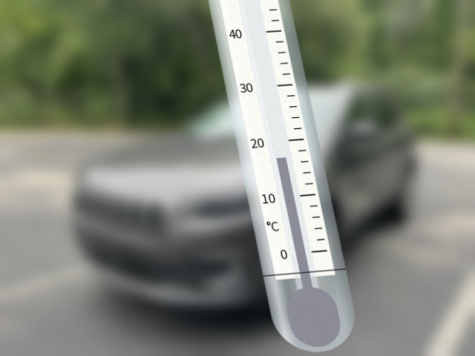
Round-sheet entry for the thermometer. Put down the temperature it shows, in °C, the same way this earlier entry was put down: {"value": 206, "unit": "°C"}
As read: {"value": 17, "unit": "°C"}
